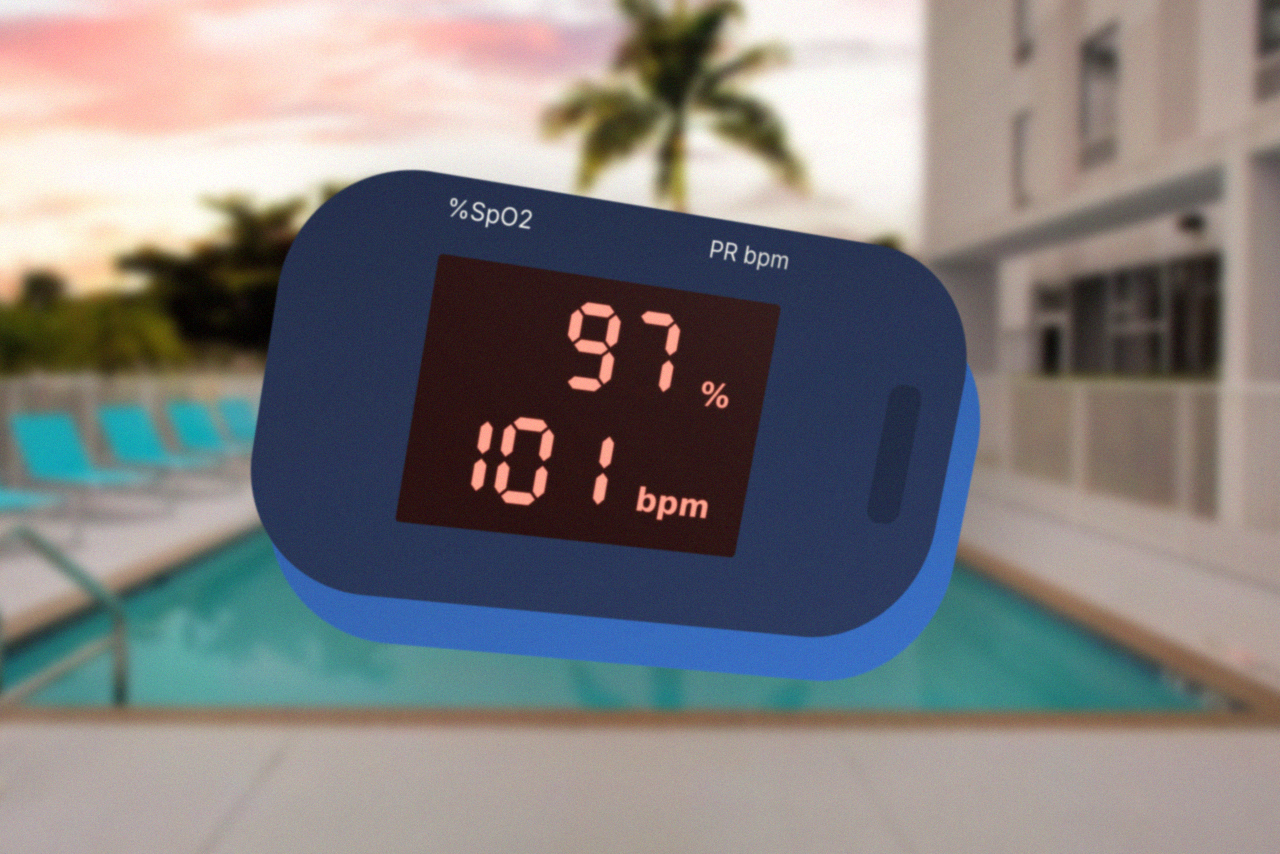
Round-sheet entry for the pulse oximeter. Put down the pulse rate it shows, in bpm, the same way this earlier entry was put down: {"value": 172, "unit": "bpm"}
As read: {"value": 101, "unit": "bpm"}
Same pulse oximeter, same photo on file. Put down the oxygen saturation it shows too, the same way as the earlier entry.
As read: {"value": 97, "unit": "%"}
